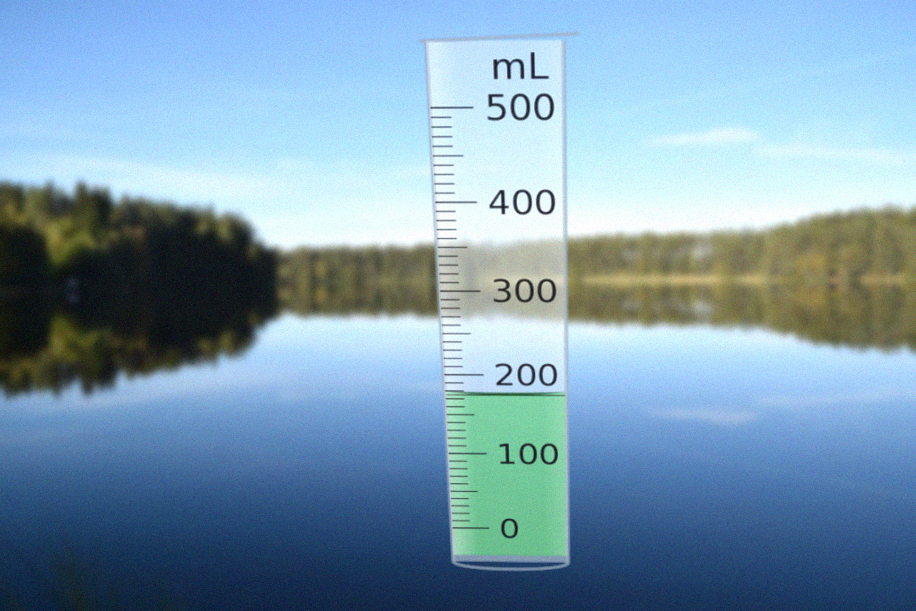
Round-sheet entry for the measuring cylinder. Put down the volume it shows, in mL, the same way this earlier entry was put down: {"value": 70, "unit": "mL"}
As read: {"value": 175, "unit": "mL"}
